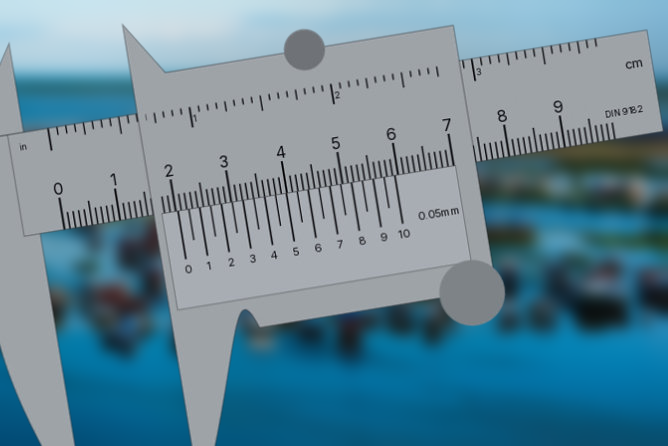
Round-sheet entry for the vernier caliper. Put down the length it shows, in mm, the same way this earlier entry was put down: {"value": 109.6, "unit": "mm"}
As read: {"value": 20.4, "unit": "mm"}
